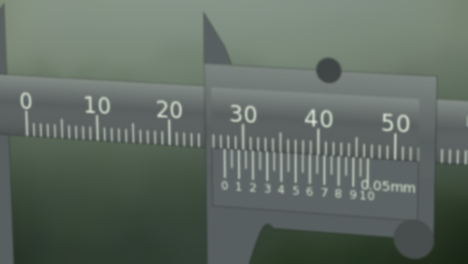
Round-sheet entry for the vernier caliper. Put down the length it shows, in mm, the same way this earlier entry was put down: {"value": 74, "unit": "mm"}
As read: {"value": 27.5, "unit": "mm"}
